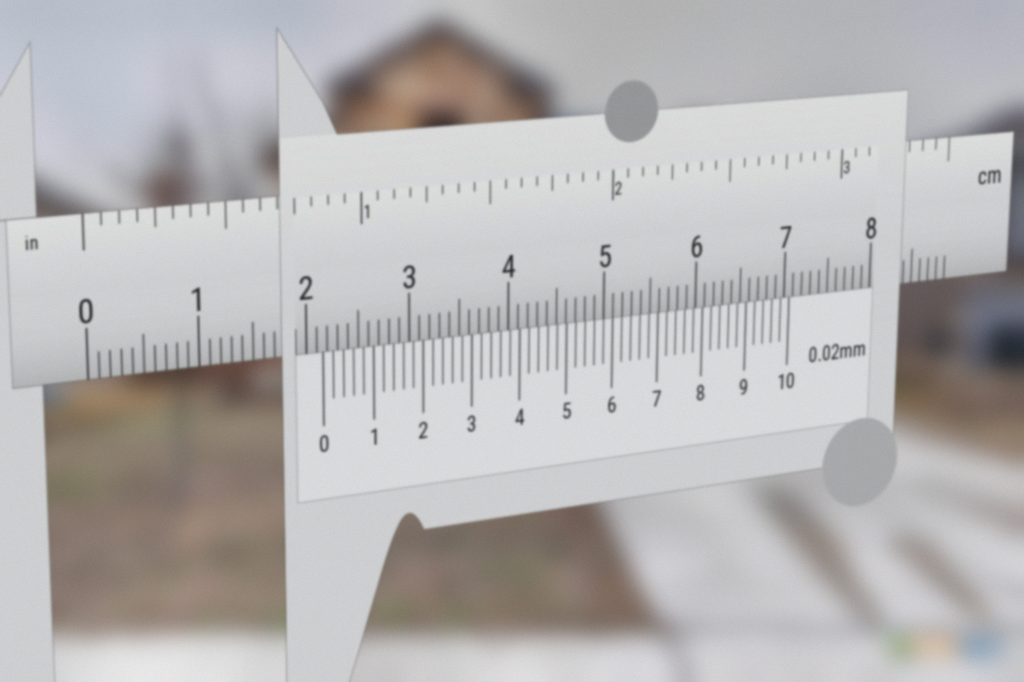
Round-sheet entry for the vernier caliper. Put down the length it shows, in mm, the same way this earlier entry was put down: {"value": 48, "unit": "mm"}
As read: {"value": 21.6, "unit": "mm"}
